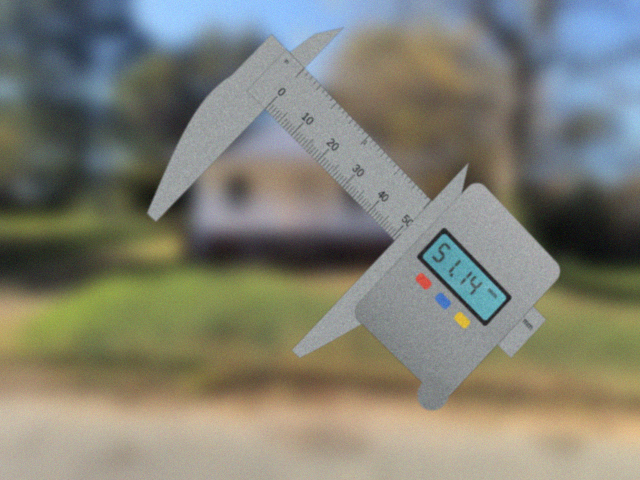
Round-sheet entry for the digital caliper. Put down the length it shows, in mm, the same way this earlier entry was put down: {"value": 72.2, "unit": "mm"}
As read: {"value": 51.14, "unit": "mm"}
